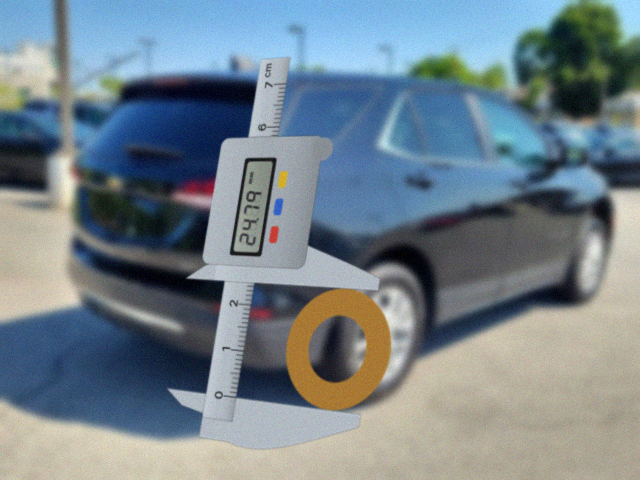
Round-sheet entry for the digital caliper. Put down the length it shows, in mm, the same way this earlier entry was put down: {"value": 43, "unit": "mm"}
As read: {"value": 24.79, "unit": "mm"}
